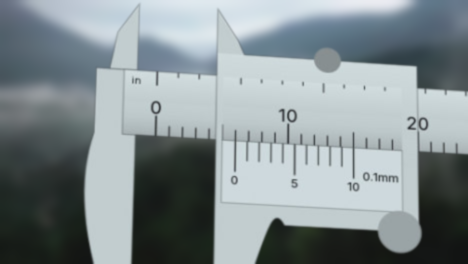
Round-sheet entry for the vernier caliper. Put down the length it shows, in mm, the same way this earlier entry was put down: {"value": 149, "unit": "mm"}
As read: {"value": 6.0, "unit": "mm"}
